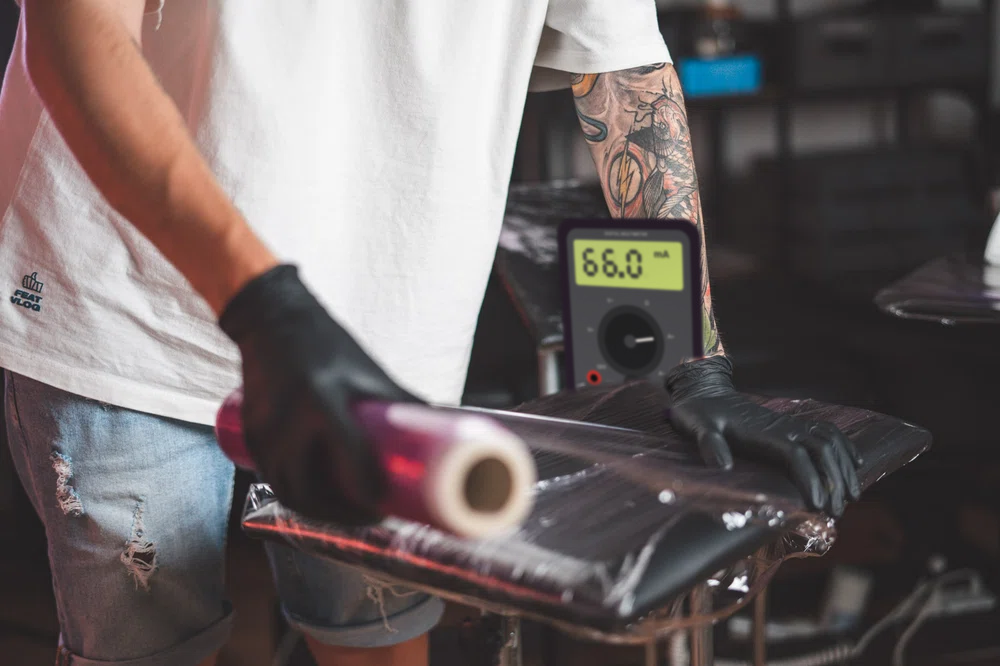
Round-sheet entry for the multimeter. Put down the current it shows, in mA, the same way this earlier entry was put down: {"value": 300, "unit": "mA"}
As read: {"value": 66.0, "unit": "mA"}
